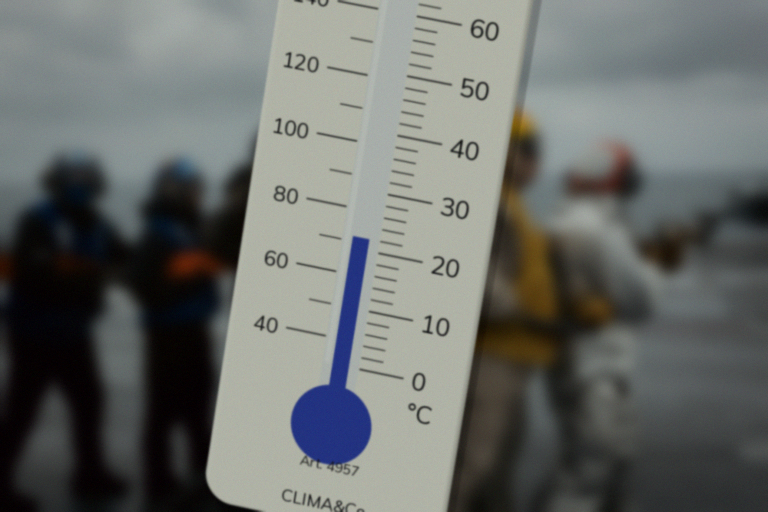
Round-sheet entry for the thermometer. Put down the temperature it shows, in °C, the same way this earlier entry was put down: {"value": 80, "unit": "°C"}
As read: {"value": 22, "unit": "°C"}
